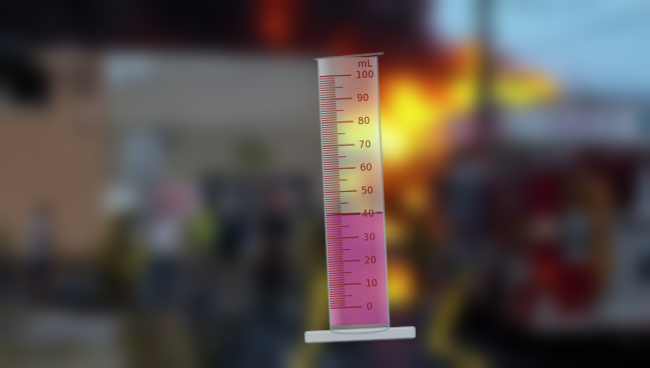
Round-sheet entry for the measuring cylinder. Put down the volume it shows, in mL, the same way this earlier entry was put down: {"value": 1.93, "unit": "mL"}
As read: {"value": 40, "unit": "mL"}
